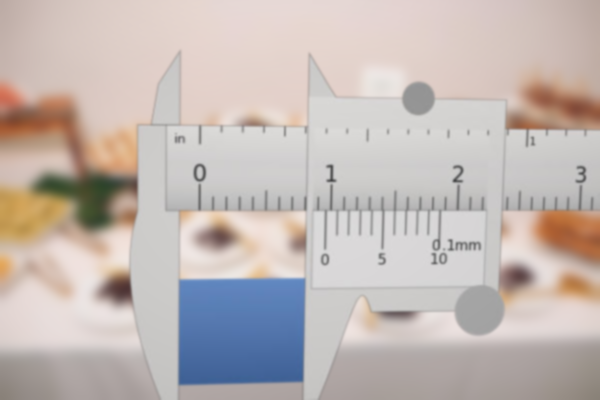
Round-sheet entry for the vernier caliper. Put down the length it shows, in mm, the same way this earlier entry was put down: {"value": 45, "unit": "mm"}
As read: {"value": 9.6, "unit": "mm"}
